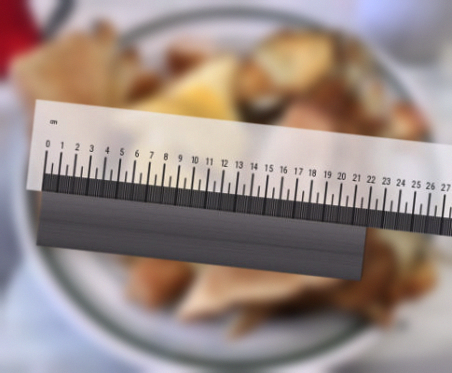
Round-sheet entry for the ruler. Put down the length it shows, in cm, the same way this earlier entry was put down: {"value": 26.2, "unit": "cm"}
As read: {"value": 22, "unit": "cm"}
